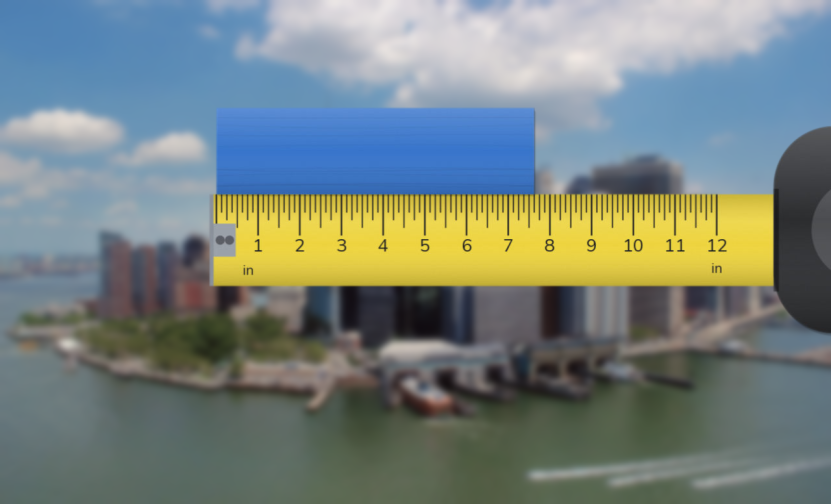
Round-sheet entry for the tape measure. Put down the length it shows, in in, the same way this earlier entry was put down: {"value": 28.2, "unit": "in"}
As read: {"value": 7.625, "unit": "in"}
